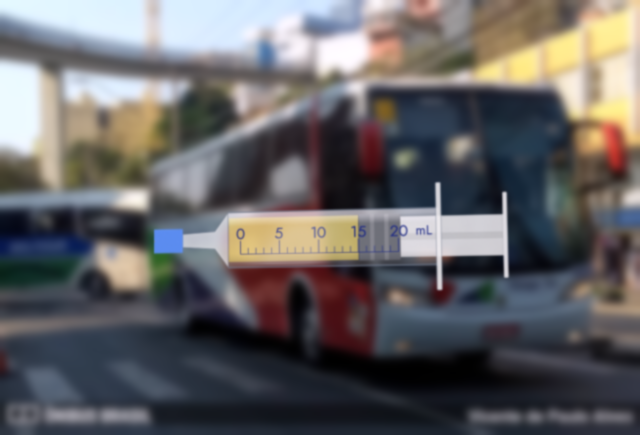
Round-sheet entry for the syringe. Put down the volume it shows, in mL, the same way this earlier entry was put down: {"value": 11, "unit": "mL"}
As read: {"value": 15, "unit": "mL"}
